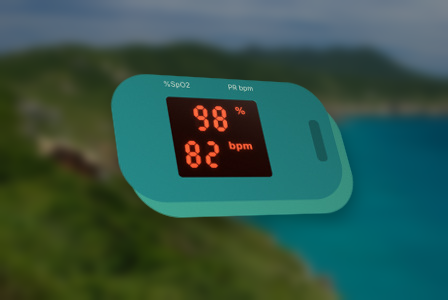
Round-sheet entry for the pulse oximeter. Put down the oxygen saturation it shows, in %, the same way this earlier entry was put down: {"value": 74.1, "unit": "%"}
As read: {"value": 98, "unit": "%"}
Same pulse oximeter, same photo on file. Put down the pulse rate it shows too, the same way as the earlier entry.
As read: {"value": 82, "unit": "bpm"}
